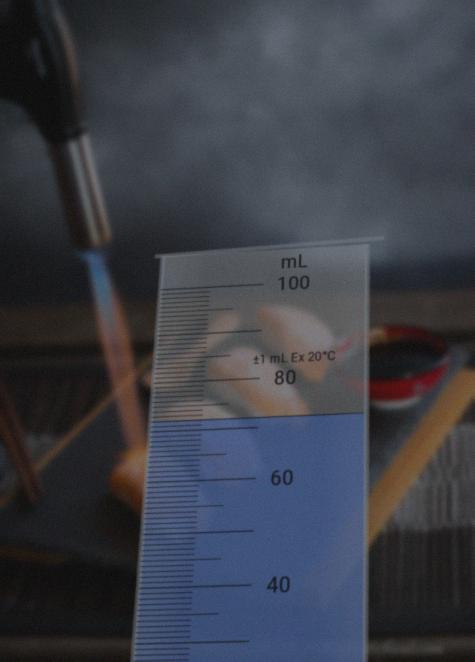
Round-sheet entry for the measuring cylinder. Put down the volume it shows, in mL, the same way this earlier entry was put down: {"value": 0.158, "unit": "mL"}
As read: {"value": 72, "unit": "mL"}
